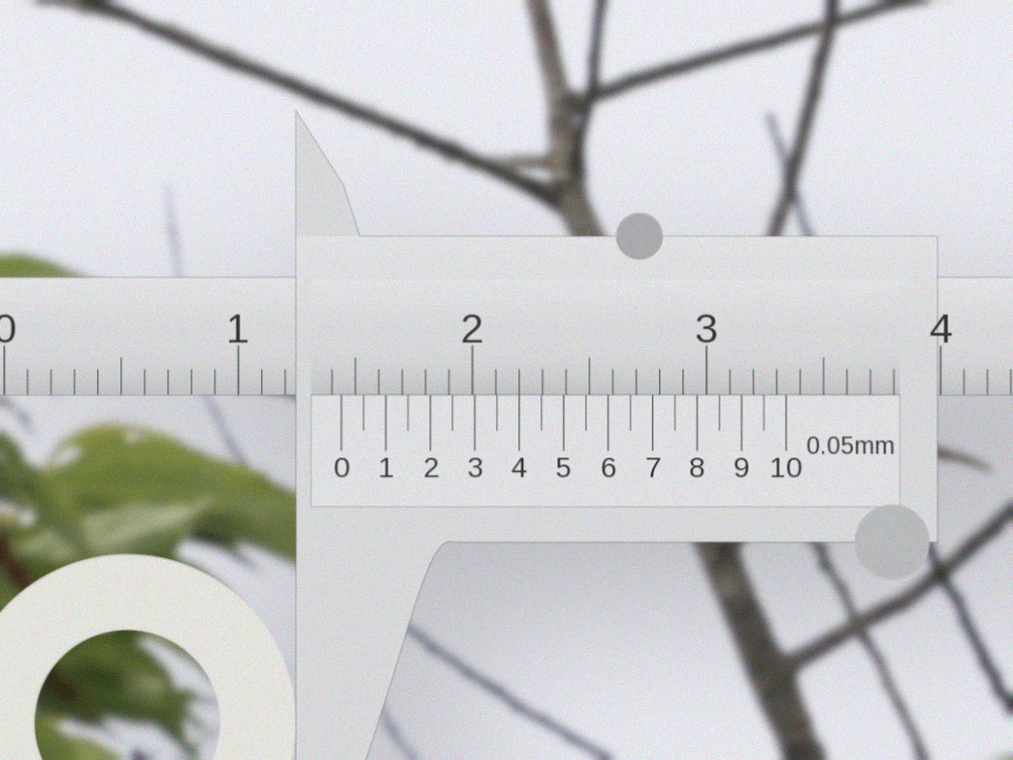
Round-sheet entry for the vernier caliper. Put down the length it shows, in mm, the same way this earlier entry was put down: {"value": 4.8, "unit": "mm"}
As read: {"value": 14.40, "unit": "mm"}
